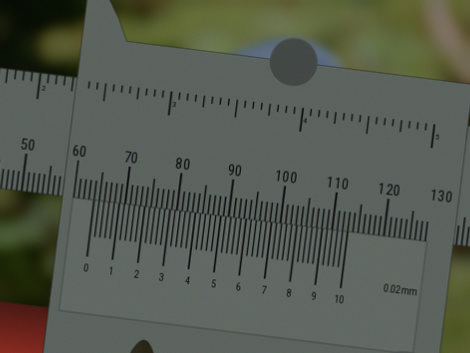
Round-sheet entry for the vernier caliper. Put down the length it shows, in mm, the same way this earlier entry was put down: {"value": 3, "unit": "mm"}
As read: {"value": 64.0, "unit": "mm"}
